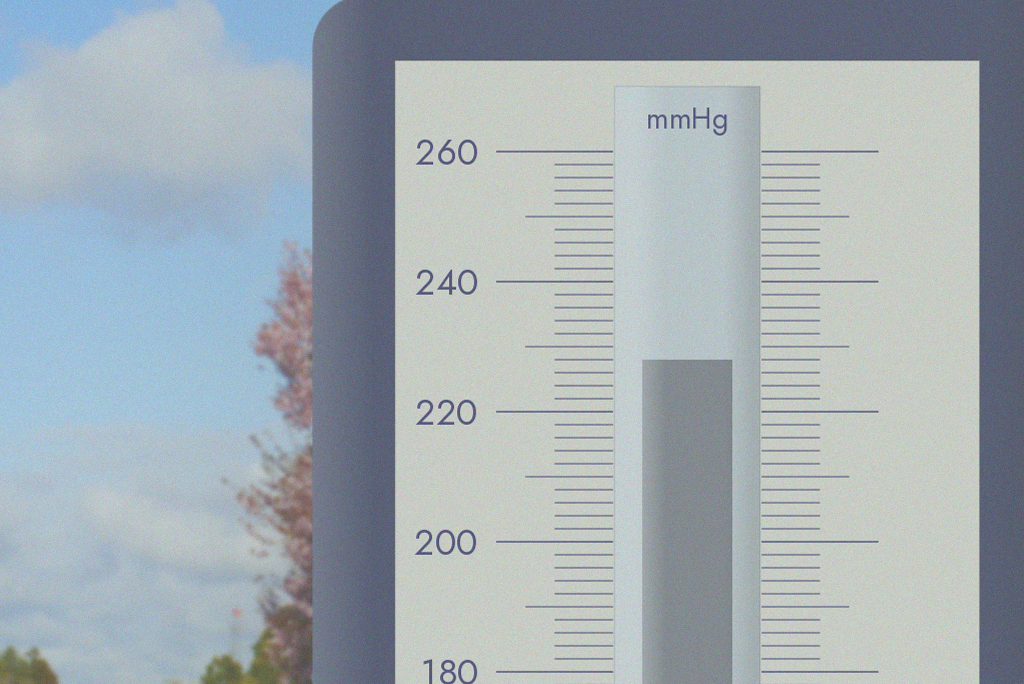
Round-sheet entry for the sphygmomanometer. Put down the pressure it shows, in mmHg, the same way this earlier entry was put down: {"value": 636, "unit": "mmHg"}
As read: {"value": 228, "unit": "mmHg"}
